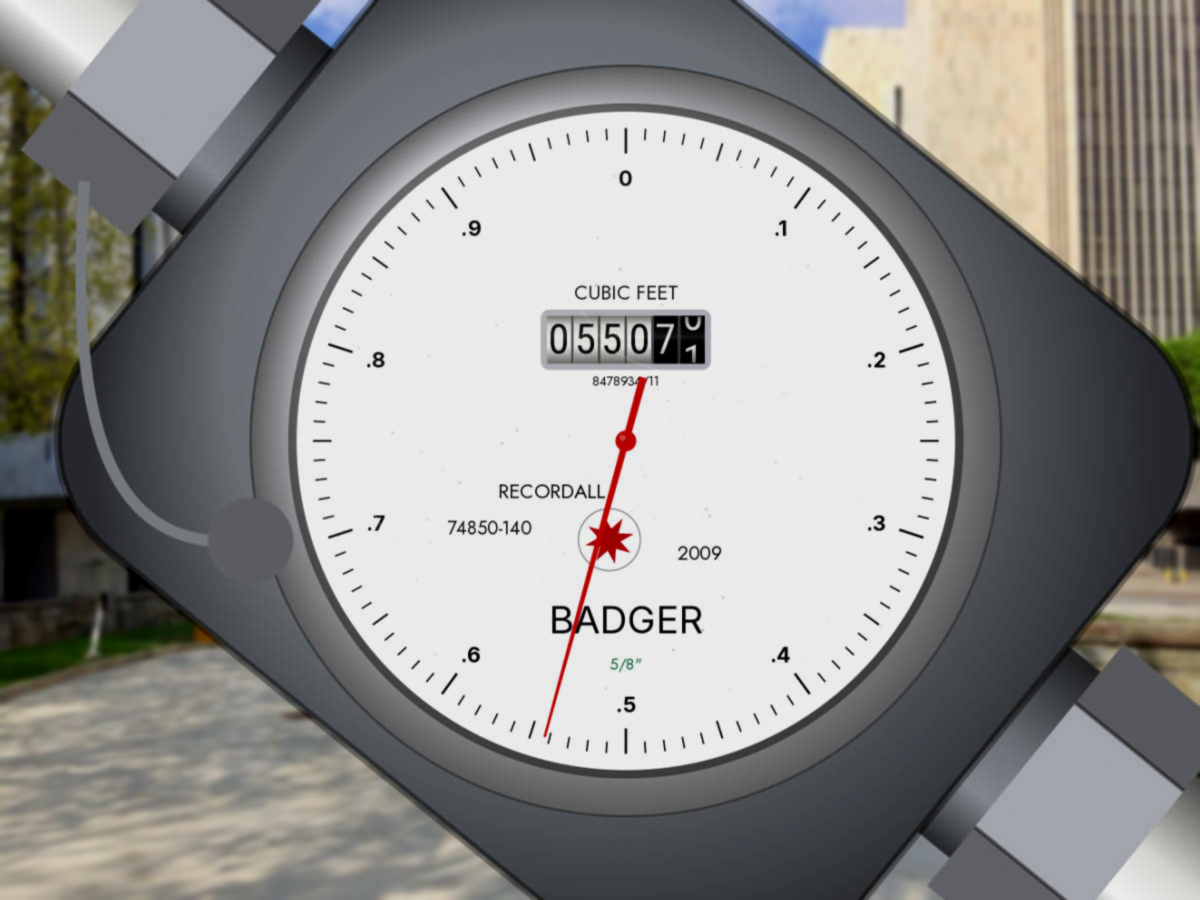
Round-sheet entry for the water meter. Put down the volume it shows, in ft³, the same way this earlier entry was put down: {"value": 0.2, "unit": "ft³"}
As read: {"value": 55070.54, "unit": "ft³"}
